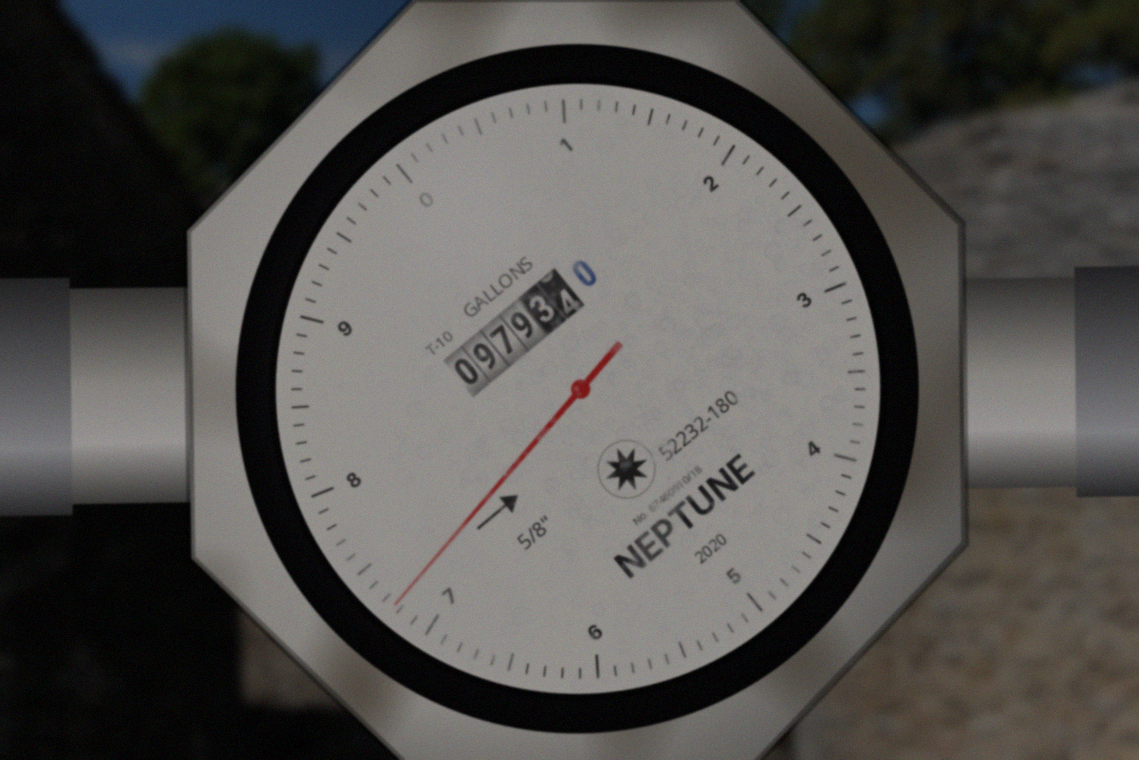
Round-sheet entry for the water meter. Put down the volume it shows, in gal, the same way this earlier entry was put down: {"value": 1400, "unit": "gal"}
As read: {"value": 979337.2, "unit": "gal"}
